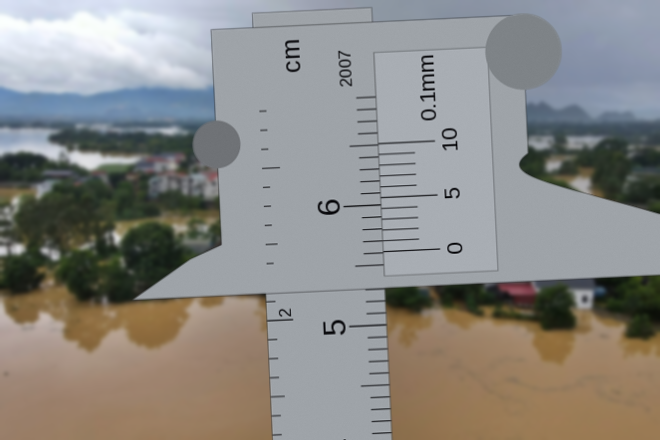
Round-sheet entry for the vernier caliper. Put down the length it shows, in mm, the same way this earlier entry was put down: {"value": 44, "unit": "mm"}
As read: {"value": 56.1, "unit": "mm"}
